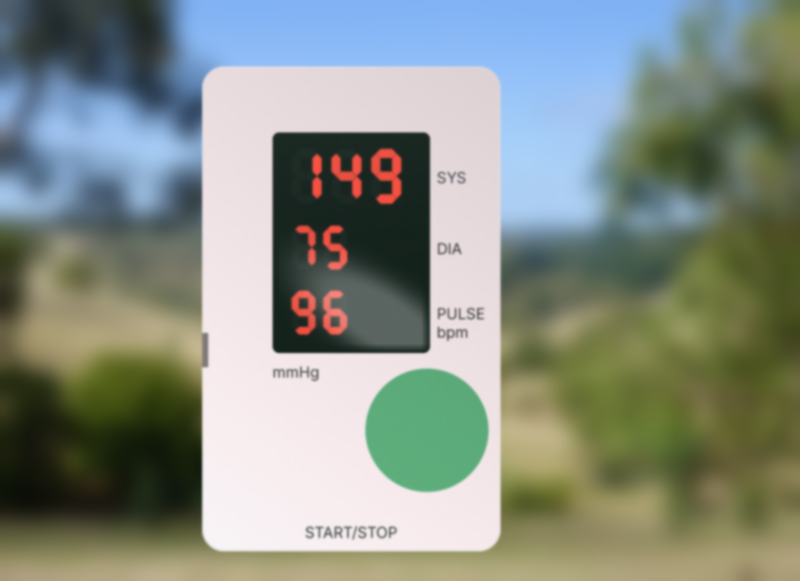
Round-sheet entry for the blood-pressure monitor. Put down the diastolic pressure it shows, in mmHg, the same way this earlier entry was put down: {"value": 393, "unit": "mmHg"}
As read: {"value": 75, "unit": "mmHg"}
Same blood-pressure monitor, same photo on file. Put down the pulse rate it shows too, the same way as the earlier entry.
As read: {"value": 96, "unit": "bpm"}
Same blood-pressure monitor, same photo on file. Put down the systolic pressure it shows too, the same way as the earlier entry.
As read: {"value": 149, "unit": "mmHg"}
